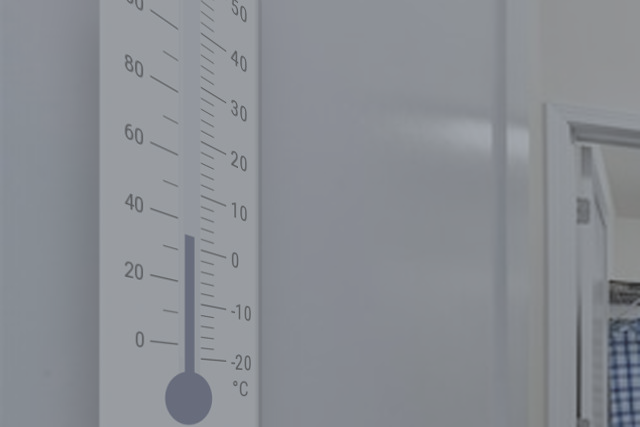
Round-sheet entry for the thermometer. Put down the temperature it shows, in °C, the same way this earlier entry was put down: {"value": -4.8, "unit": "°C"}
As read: {"value": 2, "unit": "°C"}
